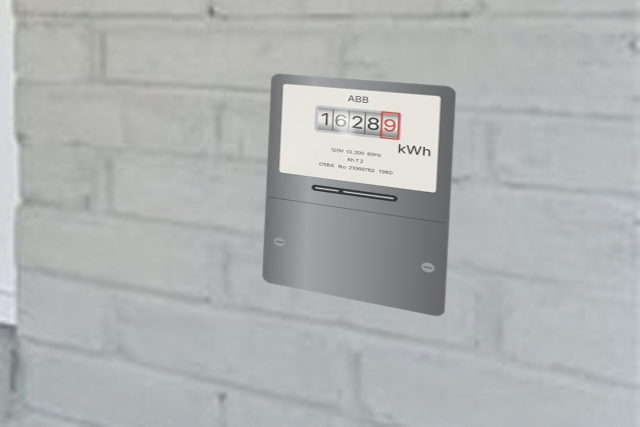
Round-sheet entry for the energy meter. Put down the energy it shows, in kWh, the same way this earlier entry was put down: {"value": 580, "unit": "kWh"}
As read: {"value": 1628.9, "unit": "kWh"}
